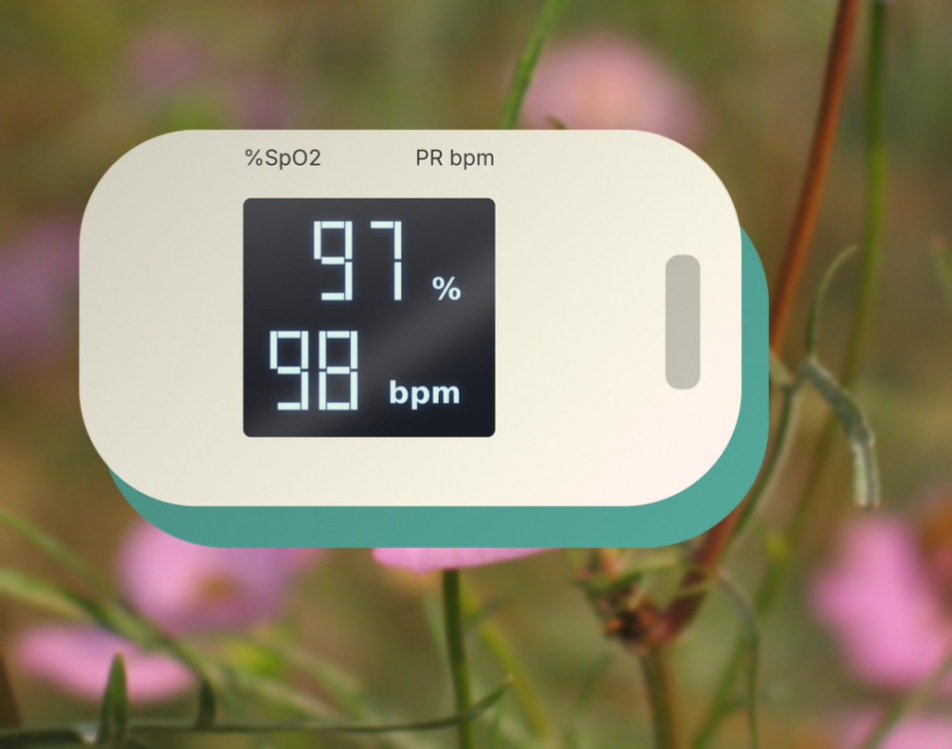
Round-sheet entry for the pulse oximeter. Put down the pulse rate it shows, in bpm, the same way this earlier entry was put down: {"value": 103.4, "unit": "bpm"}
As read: {"value": 98, "unit": "bpm"}
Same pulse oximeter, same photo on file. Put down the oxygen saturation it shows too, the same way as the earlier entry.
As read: {"value": 97, "unit": "%"}
